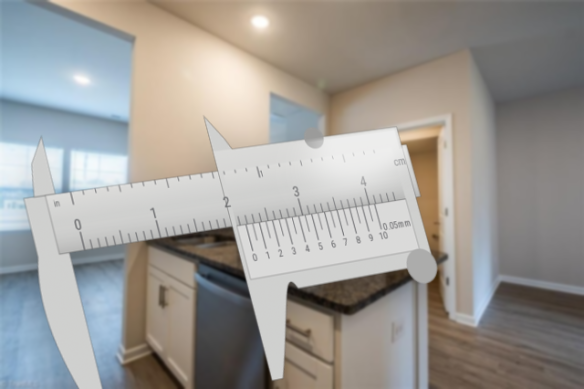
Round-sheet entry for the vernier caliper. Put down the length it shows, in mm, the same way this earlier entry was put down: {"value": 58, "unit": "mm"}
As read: {"value": 21.8, "unit": "mm"}
